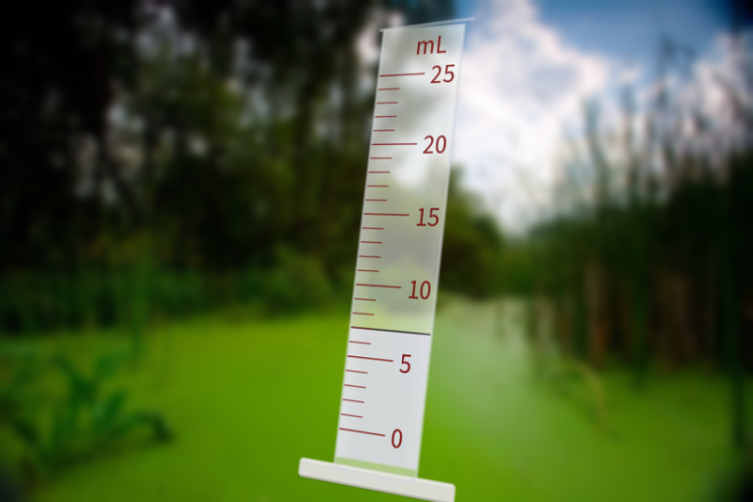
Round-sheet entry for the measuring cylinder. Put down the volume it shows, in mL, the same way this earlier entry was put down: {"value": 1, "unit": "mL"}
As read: {"value": 7, "unit": "mL"}
